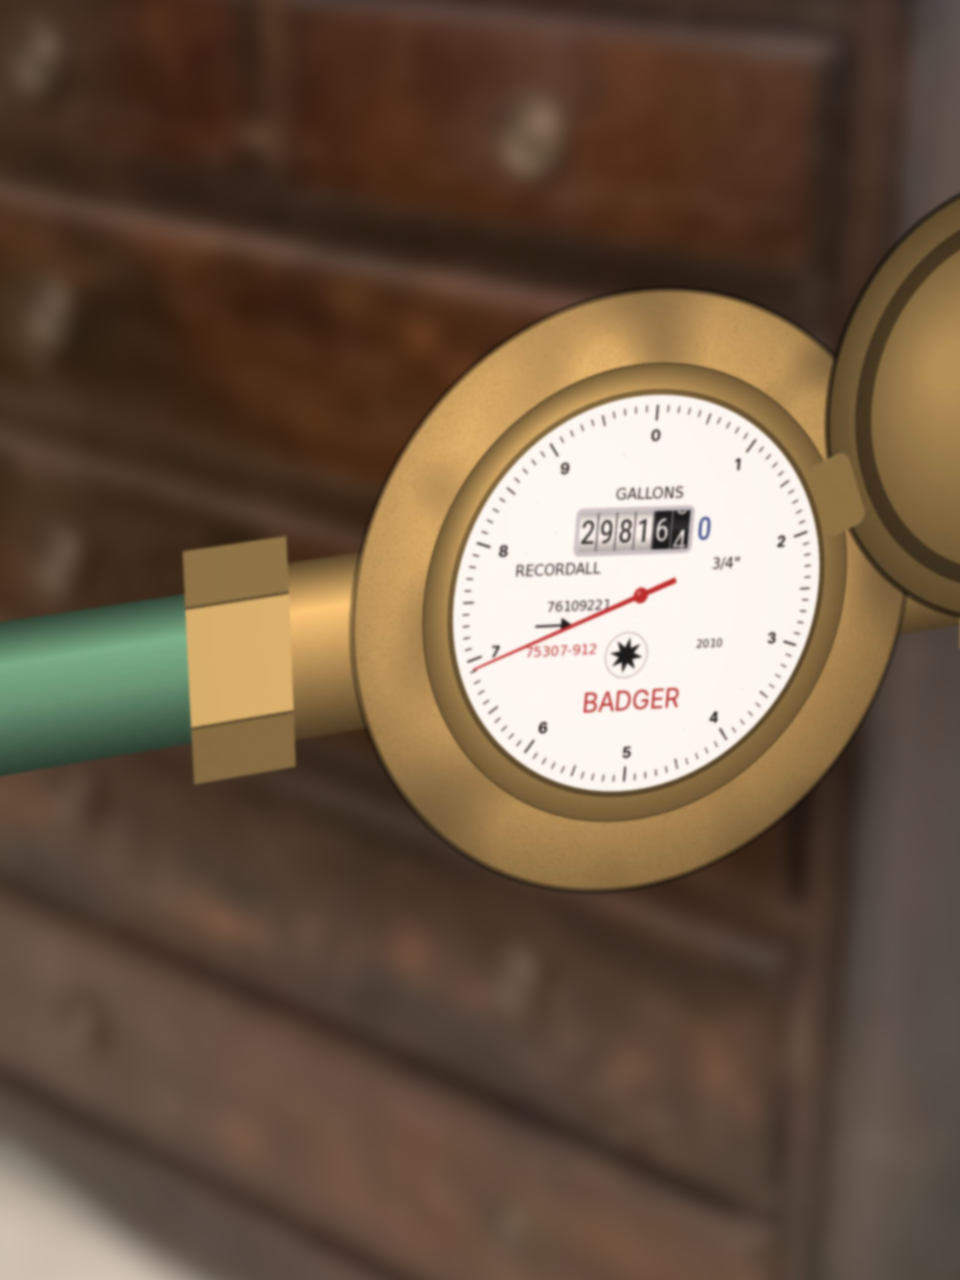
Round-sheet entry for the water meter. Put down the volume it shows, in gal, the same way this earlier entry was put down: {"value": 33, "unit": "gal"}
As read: {"value": 2981636.9, "unit": "gal"}
